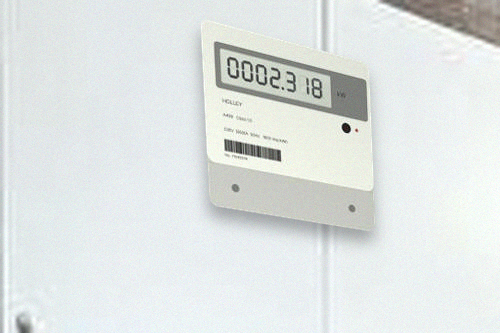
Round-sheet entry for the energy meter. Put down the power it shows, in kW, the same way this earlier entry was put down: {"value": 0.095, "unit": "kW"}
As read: {"value": 2.318, "unit": "kW"}
